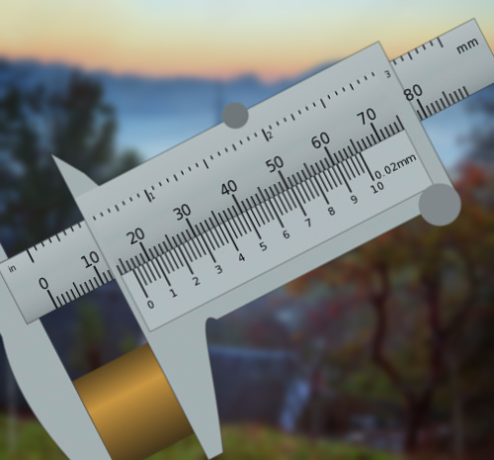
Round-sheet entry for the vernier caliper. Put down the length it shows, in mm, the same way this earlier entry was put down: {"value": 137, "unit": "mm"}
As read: {"value": 16.4, "unit": "mm"}
